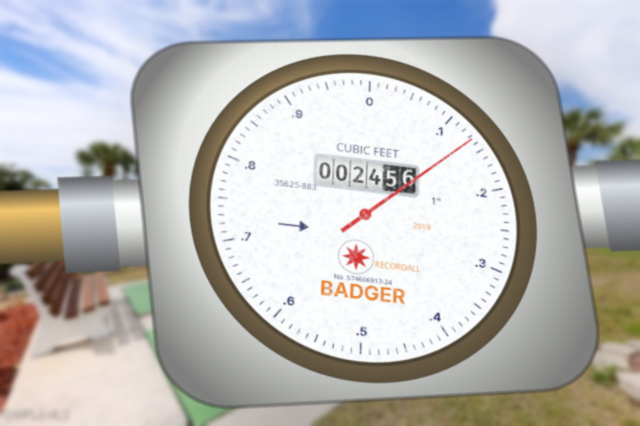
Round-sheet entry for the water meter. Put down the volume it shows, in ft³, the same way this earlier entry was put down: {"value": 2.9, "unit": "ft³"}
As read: {"value": 2456.13, "unit": "ft³"}
